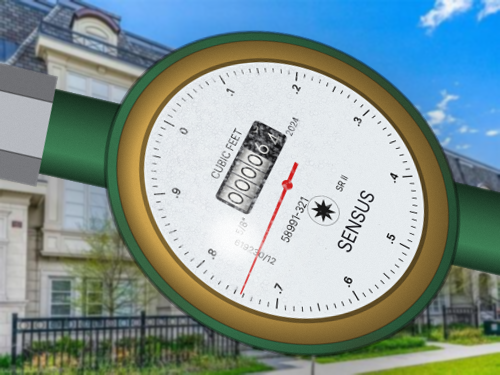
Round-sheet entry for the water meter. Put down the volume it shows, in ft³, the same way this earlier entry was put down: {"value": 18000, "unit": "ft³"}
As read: {"value": 63.74, "unit": "ft³"}
